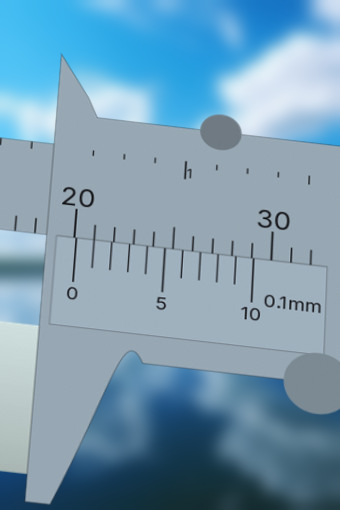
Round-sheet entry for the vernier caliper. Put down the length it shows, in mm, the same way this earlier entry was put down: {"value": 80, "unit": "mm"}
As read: {"value": 20.1, "unit": "mm"}
